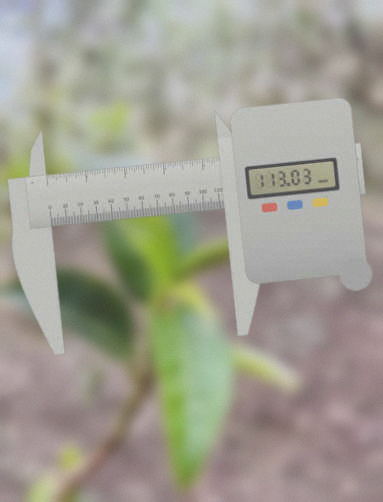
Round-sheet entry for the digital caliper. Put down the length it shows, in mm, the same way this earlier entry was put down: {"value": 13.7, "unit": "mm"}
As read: {"value": 113.03, "unit": "mm"}
